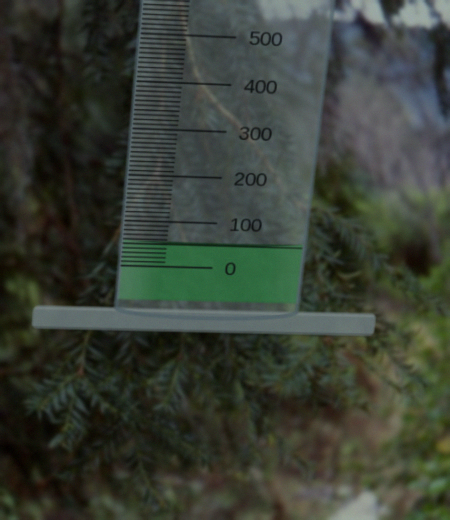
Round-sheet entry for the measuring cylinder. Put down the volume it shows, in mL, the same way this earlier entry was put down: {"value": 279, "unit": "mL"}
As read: {"value": 50, "unit": "mL"}
